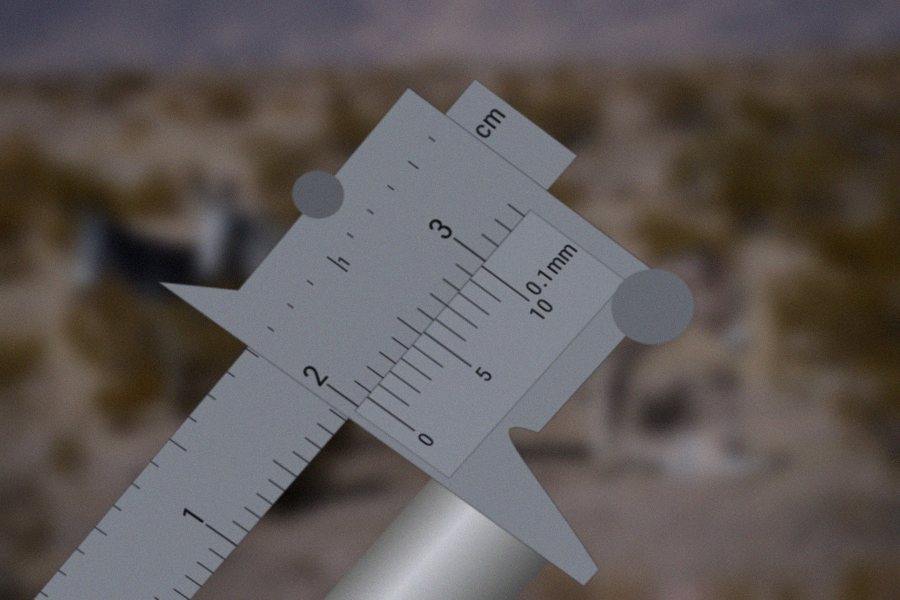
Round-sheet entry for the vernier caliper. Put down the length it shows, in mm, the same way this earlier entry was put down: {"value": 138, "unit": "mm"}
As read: {"value": 20.7, "unit": "mm"}
